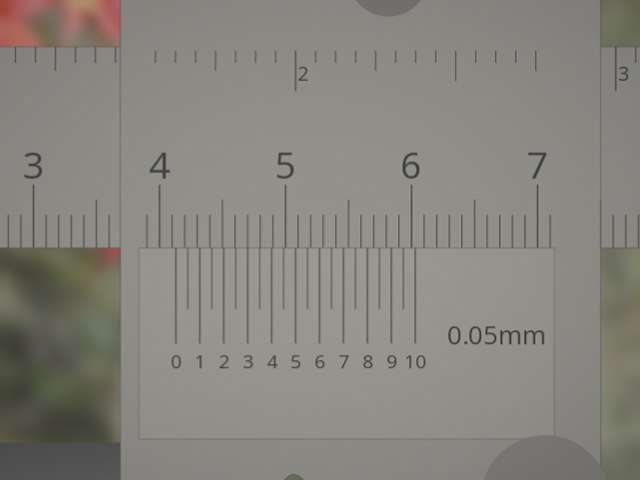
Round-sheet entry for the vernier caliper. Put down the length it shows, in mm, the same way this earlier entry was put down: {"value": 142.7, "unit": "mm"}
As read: {"value": 41.3, "unit": "mm"}
